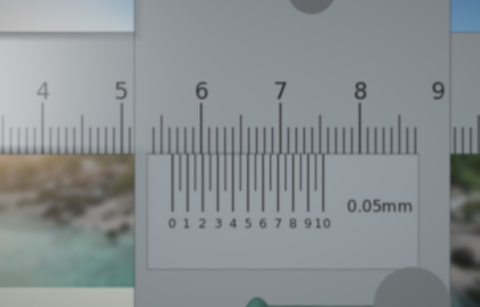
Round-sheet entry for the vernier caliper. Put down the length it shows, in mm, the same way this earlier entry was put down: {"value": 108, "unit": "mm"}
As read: {"value": 56.4, "unit": "mm"}
